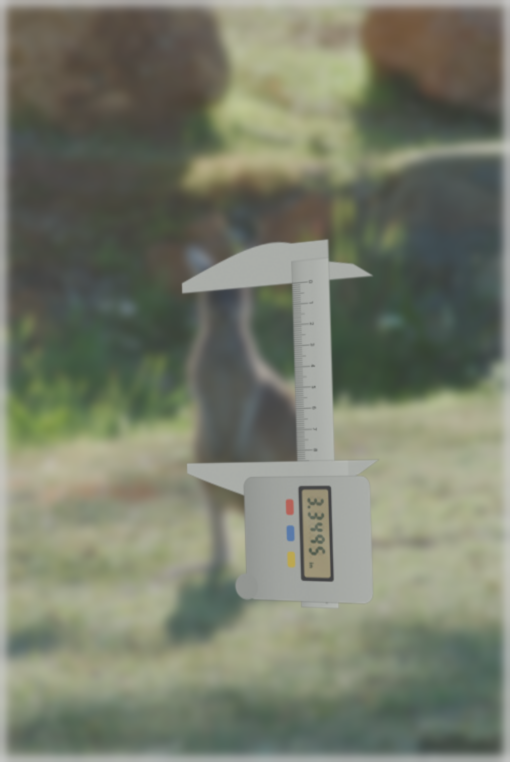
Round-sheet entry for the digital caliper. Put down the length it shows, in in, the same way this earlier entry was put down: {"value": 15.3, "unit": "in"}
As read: {"value": 3.3495, "unit": "in"}
